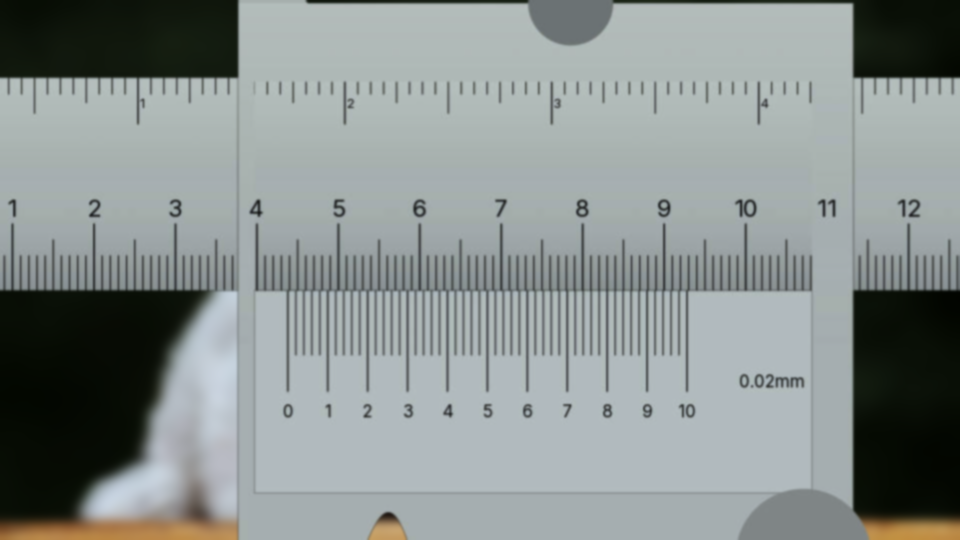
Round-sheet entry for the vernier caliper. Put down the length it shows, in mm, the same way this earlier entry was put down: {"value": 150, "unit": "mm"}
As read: {"value": 43.8, "unit": "mm"}
